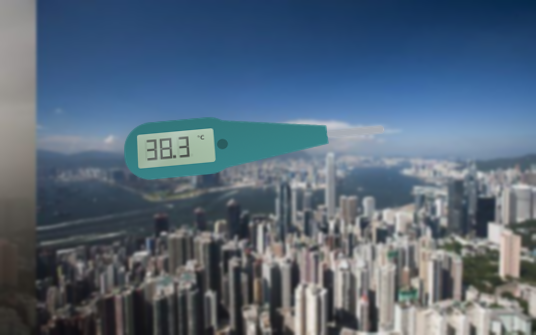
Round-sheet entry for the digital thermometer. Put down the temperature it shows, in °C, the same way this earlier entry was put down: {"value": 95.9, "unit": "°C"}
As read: {"value": 38.3, "unit": "°C"}
